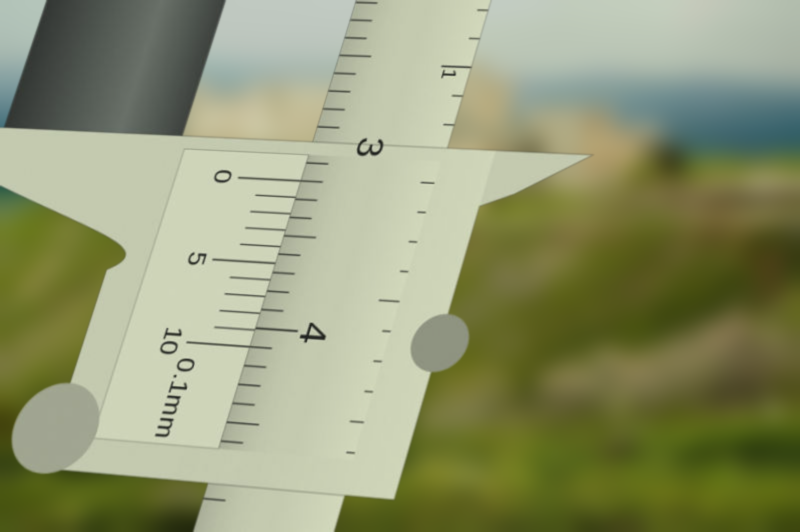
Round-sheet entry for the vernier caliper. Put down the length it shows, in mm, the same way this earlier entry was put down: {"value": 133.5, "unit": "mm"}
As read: {"value": 32.0, "unit": "mm"}
